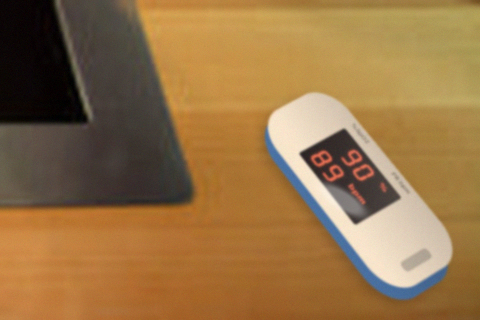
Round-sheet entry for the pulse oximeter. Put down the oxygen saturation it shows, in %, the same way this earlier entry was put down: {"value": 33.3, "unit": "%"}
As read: {"value": 90, "unit": "%"}
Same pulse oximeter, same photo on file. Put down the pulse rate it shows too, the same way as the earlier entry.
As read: {"value": 89, "unit": "bpm"}
